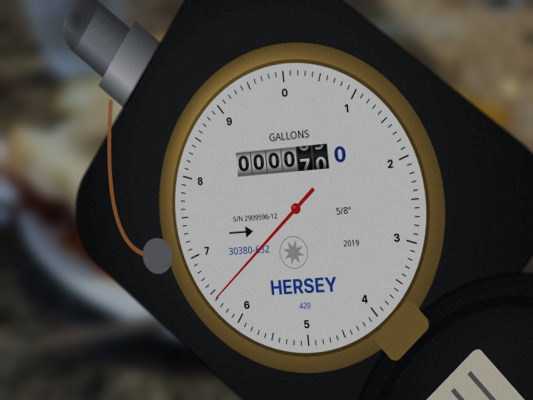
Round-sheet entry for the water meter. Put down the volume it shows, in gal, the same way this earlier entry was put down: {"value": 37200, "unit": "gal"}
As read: {"value": 696.4, "unit": "gal"}
